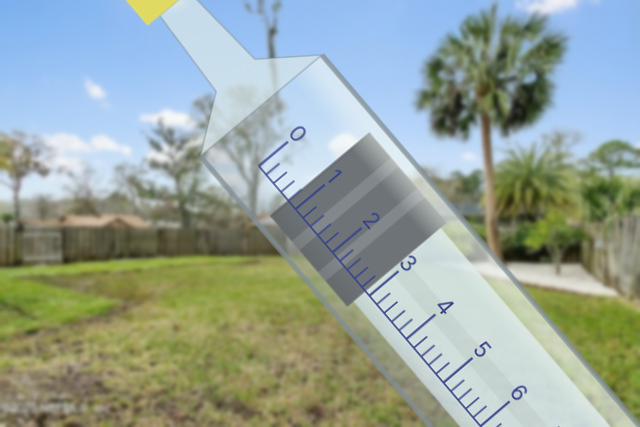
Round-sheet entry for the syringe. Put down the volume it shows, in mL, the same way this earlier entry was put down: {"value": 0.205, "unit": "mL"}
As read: {"value": 0.8, "unit": "mL"}
